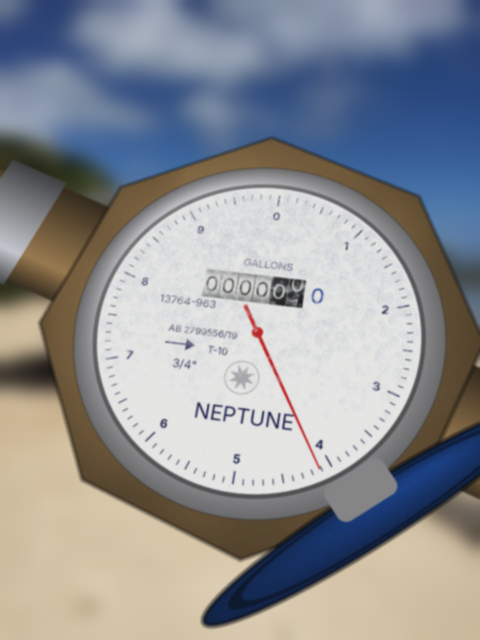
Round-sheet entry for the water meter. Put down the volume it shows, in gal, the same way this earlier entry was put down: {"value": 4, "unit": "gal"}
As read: {"value": 4.1, "unit": "gal"}
